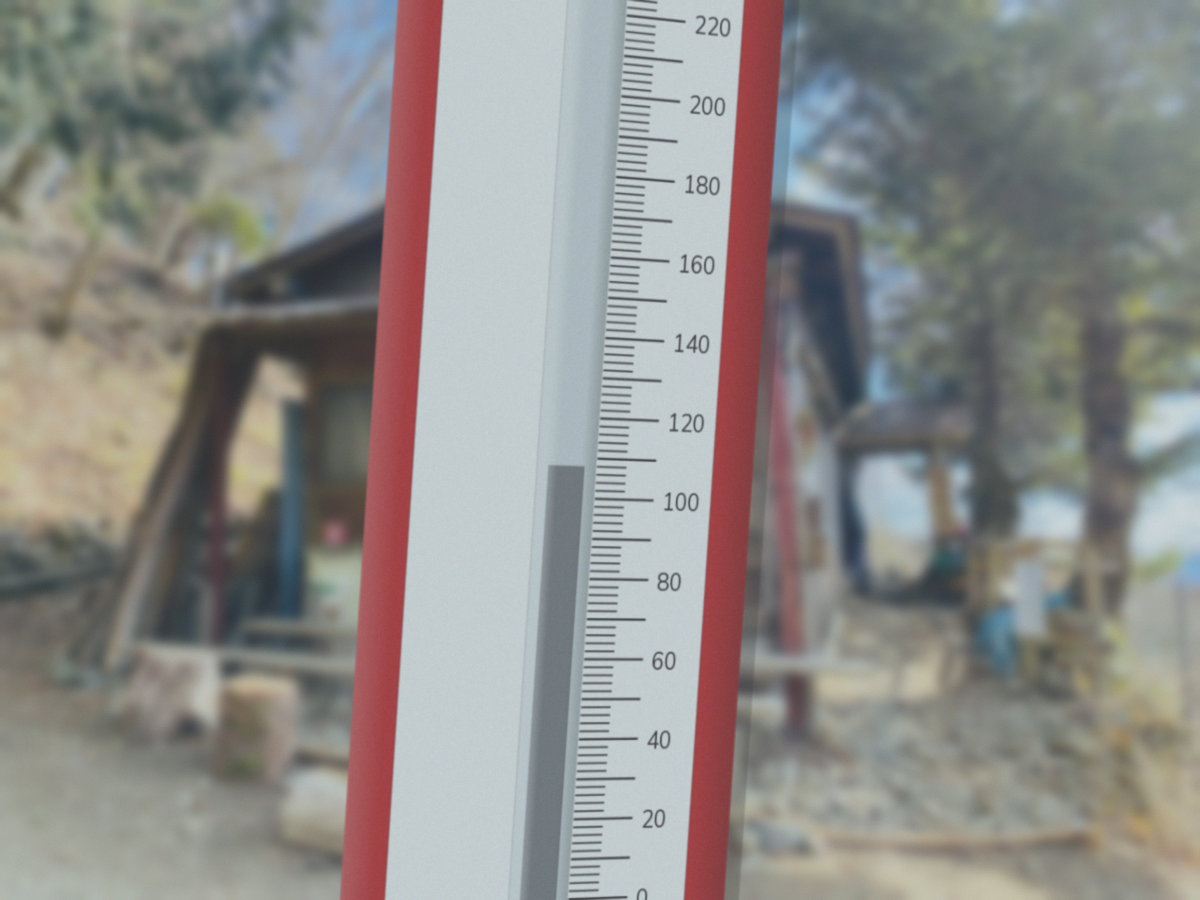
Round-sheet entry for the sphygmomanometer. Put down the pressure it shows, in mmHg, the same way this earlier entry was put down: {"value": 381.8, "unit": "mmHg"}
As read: {"value": 108, "unit": "mmHg"}
